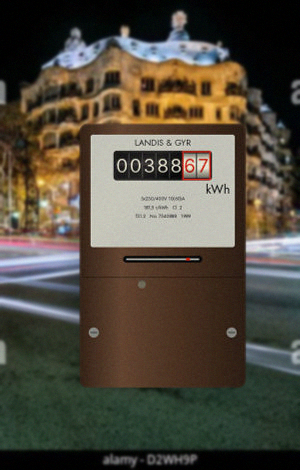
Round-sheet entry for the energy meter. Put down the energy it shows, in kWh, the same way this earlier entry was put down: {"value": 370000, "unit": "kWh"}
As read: {"value": 388.67, "unit": "kWh"}
